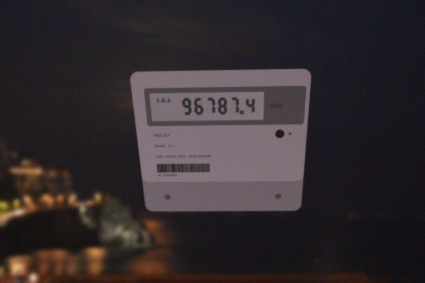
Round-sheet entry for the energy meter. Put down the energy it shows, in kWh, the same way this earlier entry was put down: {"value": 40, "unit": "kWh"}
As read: {"value": 96787.4, "unit": "kWh"}
